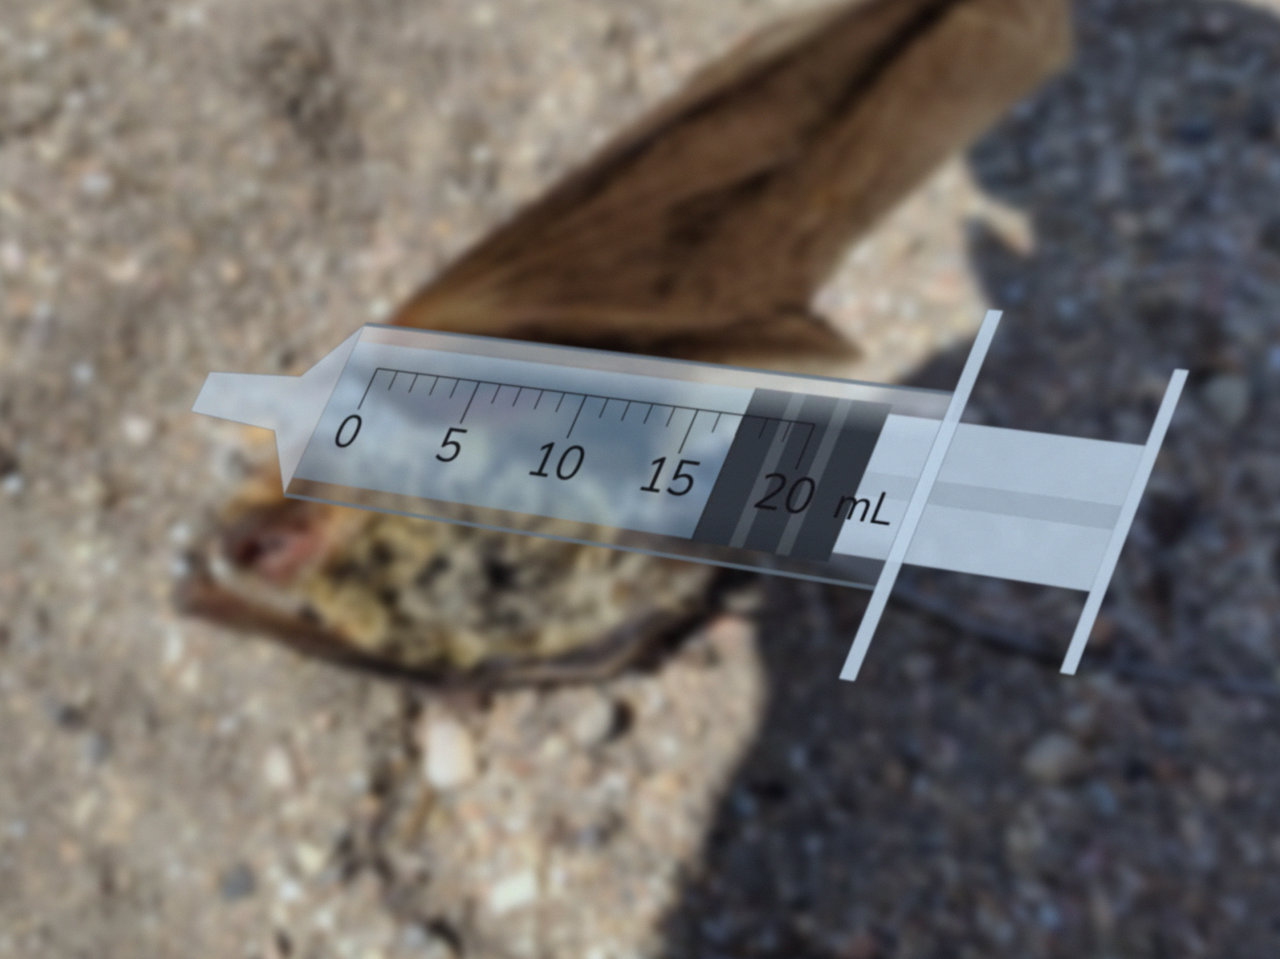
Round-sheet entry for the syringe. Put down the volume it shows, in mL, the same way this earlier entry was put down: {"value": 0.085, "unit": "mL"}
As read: {"value": 17, "unit": "mL"}
